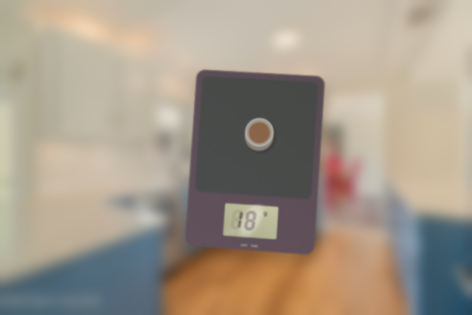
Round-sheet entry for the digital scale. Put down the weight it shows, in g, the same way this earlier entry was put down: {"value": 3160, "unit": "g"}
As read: {"value": 18, "unit": "g"}
